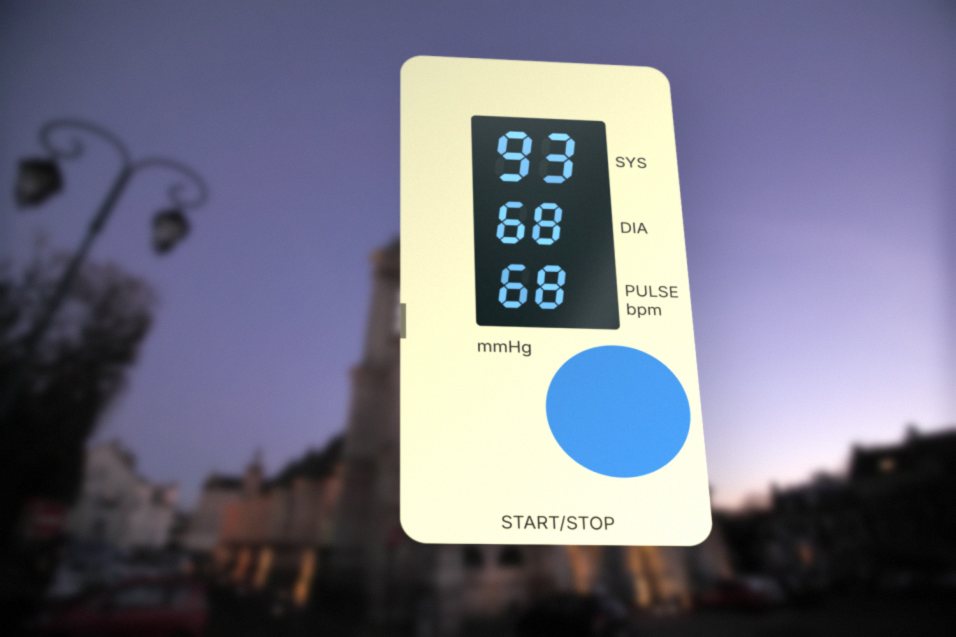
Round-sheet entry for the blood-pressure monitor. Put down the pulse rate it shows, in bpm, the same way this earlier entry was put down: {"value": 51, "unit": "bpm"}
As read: {"value": 68, "unit": "bpm"}
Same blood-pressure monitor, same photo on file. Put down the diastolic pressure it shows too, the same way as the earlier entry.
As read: {"value": 68, "unit": "mmHg"}
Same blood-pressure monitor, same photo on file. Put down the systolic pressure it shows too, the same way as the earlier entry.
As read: {"value": 93, "unit": "mmHg"}
